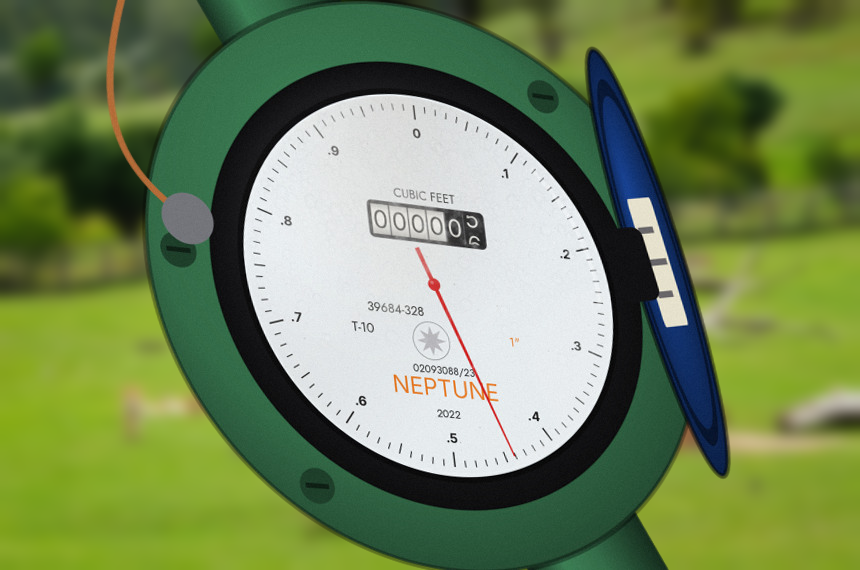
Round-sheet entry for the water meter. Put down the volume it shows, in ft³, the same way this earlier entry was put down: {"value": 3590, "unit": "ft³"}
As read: {"value": 5.44, "unit": "ft³"}
